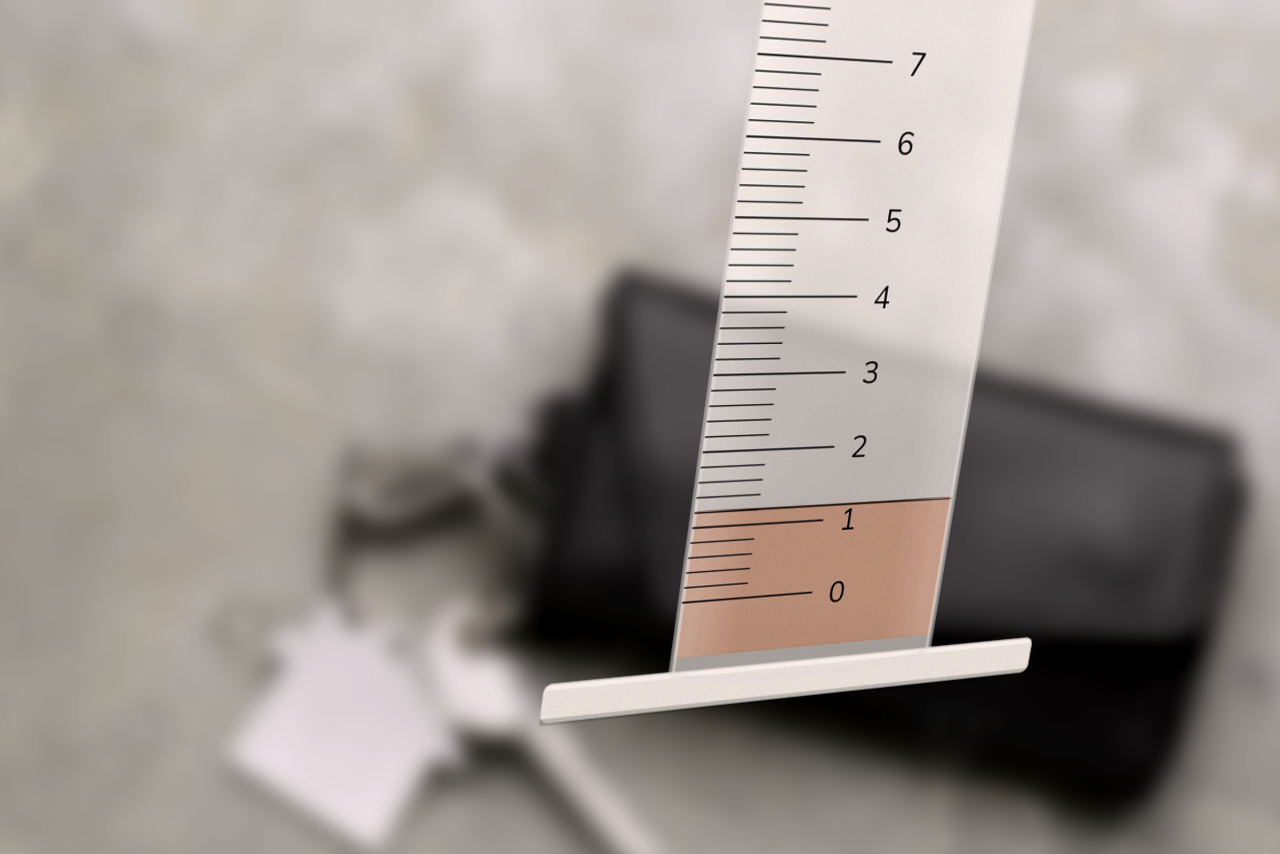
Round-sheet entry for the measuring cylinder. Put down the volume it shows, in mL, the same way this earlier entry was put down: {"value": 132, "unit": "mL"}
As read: {"value": 1.2, "unit": "mL"}
